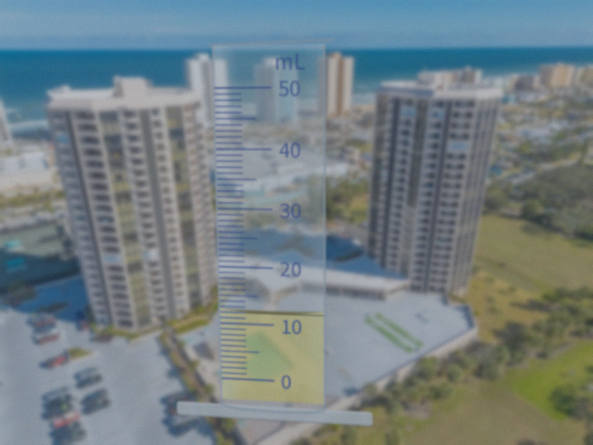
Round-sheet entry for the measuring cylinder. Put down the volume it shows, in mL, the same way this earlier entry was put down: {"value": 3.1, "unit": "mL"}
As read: {"value": 12, "unit": "mL"}
